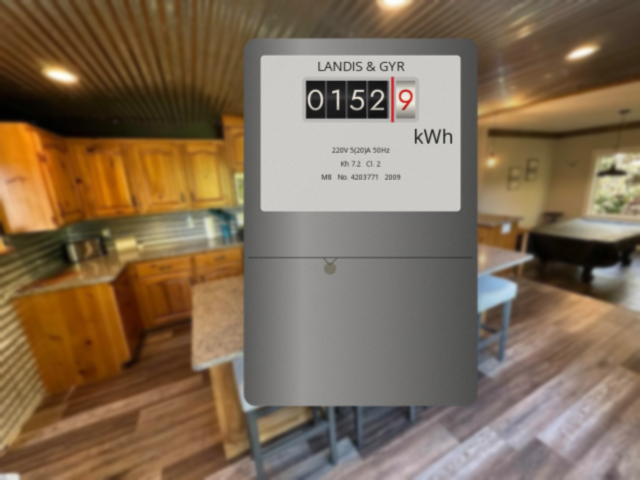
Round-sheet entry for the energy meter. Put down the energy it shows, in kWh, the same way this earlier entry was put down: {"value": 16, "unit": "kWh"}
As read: {"value": 152.9, "unit": "kWh"}
